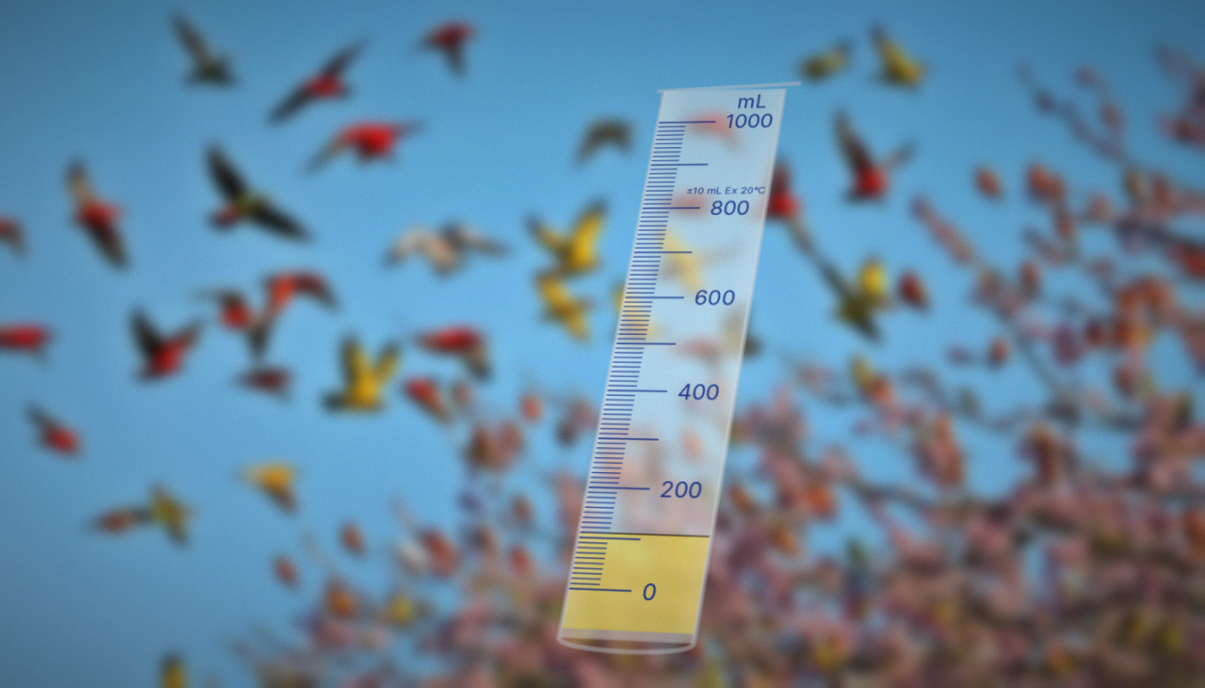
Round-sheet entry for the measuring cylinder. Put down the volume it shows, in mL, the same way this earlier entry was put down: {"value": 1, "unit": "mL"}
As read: {"value": 110, "unit": "mL"}
